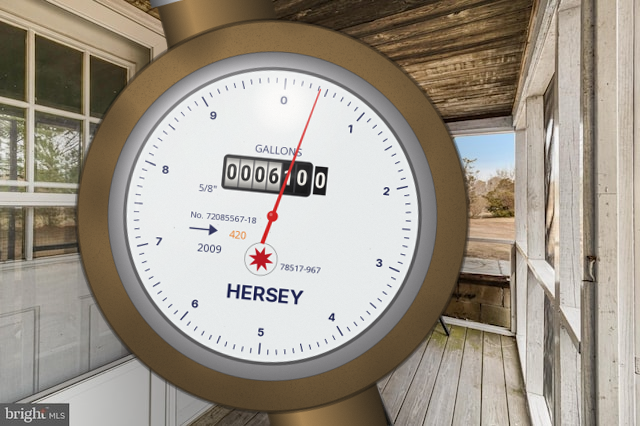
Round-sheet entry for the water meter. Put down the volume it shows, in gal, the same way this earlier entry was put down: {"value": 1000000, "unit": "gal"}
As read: {"value": 6100.4, "unit": "gal"}
